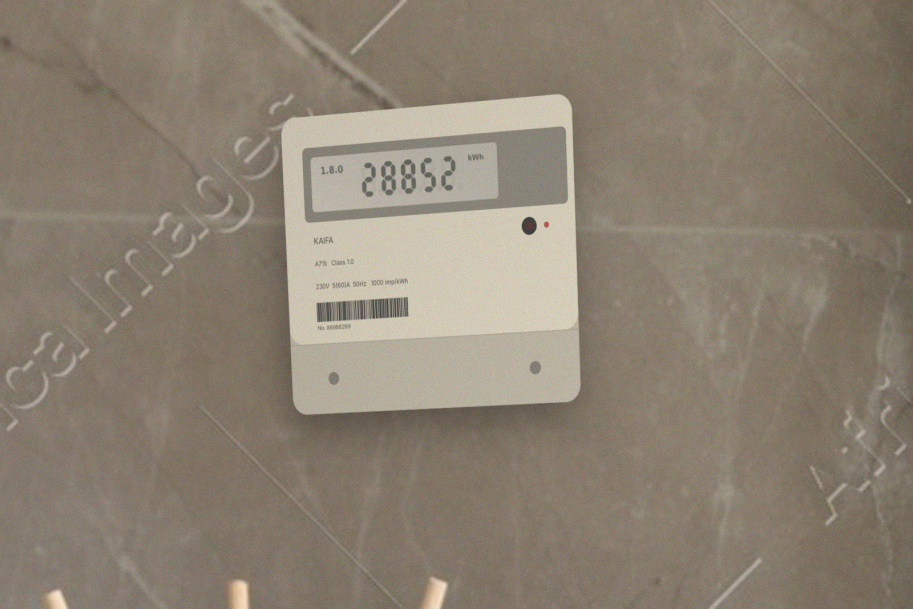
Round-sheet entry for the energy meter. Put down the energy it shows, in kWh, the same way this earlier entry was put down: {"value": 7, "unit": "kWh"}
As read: {"value": 28852, "unit": "kWh"}
